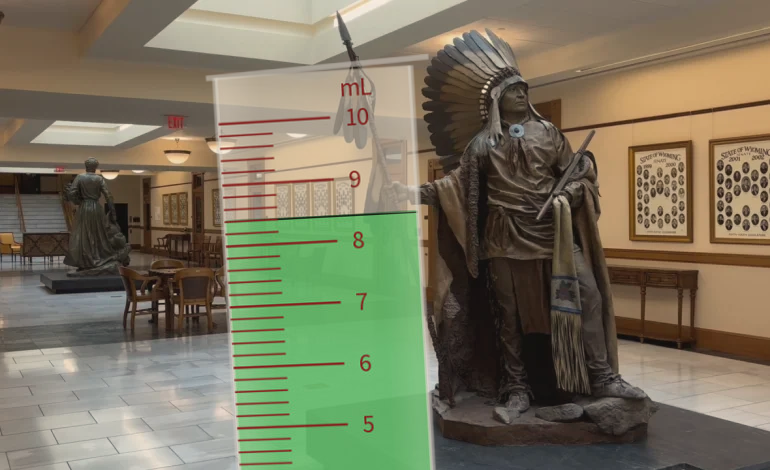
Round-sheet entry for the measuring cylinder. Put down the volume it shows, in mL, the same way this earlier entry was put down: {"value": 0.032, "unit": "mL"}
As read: {"value": 8.4, "unit": "mL"}
